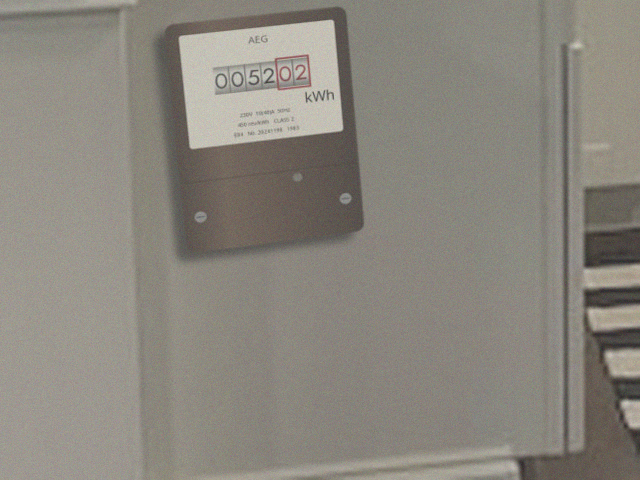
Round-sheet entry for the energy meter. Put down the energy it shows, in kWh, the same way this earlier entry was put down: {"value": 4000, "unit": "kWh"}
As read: {"value": 52.02, "unit": "kWh"}
